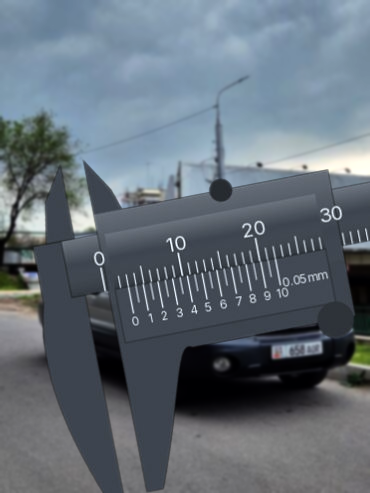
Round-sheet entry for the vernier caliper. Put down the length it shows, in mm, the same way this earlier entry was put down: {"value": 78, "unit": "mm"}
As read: {"value": 3.0, "unit": "mm"}
